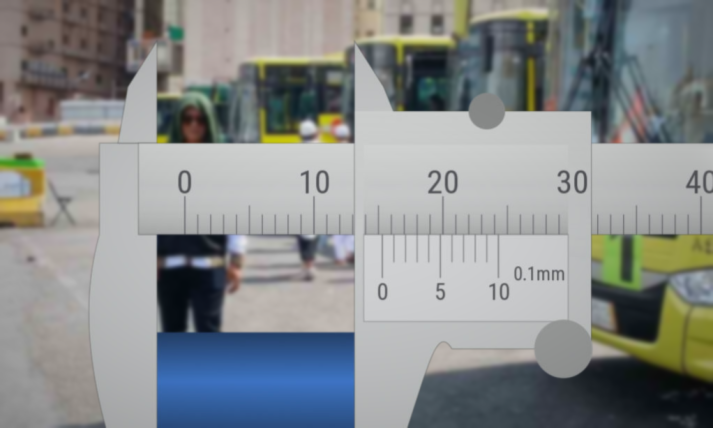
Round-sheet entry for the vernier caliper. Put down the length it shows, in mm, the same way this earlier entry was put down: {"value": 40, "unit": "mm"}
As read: {"value": 15.3, "unit": "mm"}
